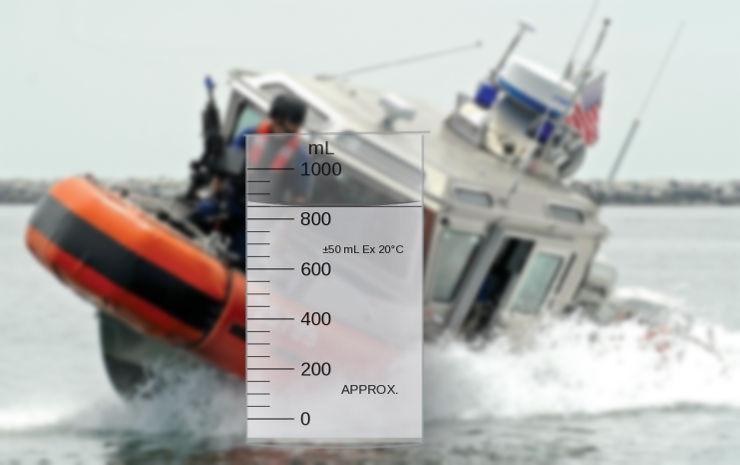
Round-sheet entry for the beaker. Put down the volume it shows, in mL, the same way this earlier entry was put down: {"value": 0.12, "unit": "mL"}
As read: {"value": 850, "unit": "mL"}
